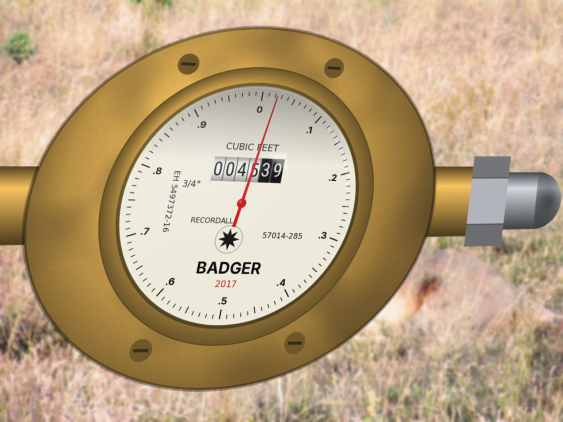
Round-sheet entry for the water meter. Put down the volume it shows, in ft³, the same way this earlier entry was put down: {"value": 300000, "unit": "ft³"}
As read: {"value": 4539.02, "unit": "ft³"}
